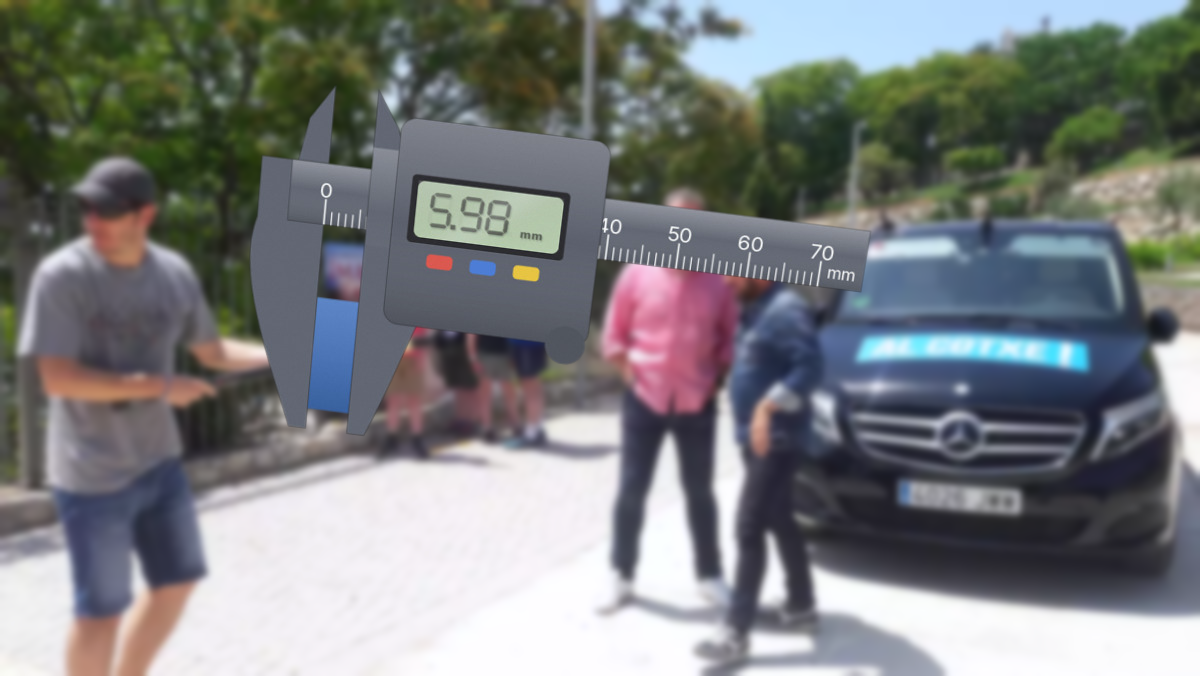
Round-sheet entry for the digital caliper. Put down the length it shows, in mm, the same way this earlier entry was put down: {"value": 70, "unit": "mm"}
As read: {"value": 5.98, "unit": "mm"}
